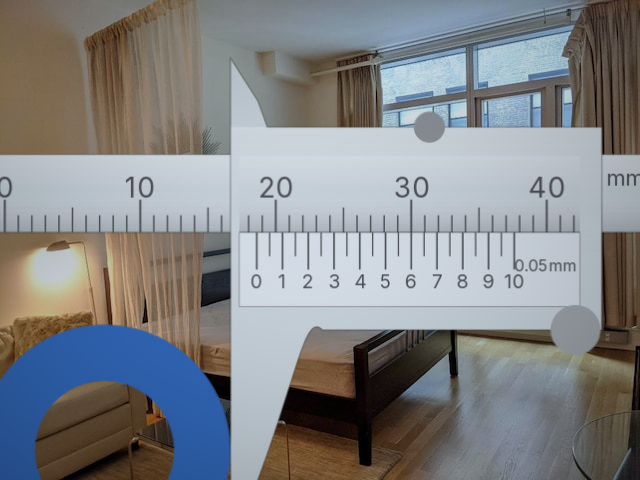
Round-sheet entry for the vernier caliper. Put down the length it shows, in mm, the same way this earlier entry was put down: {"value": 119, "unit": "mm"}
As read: {"value": 18.6, "unit": "mm"}
